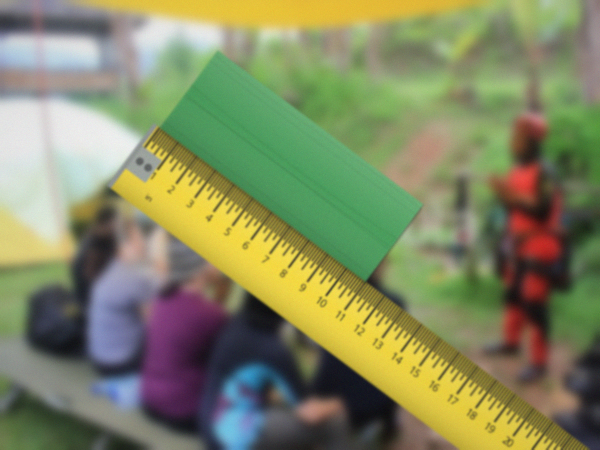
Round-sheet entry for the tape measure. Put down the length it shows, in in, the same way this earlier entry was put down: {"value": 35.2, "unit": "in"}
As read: {"value": 11, "unit": "in"}
